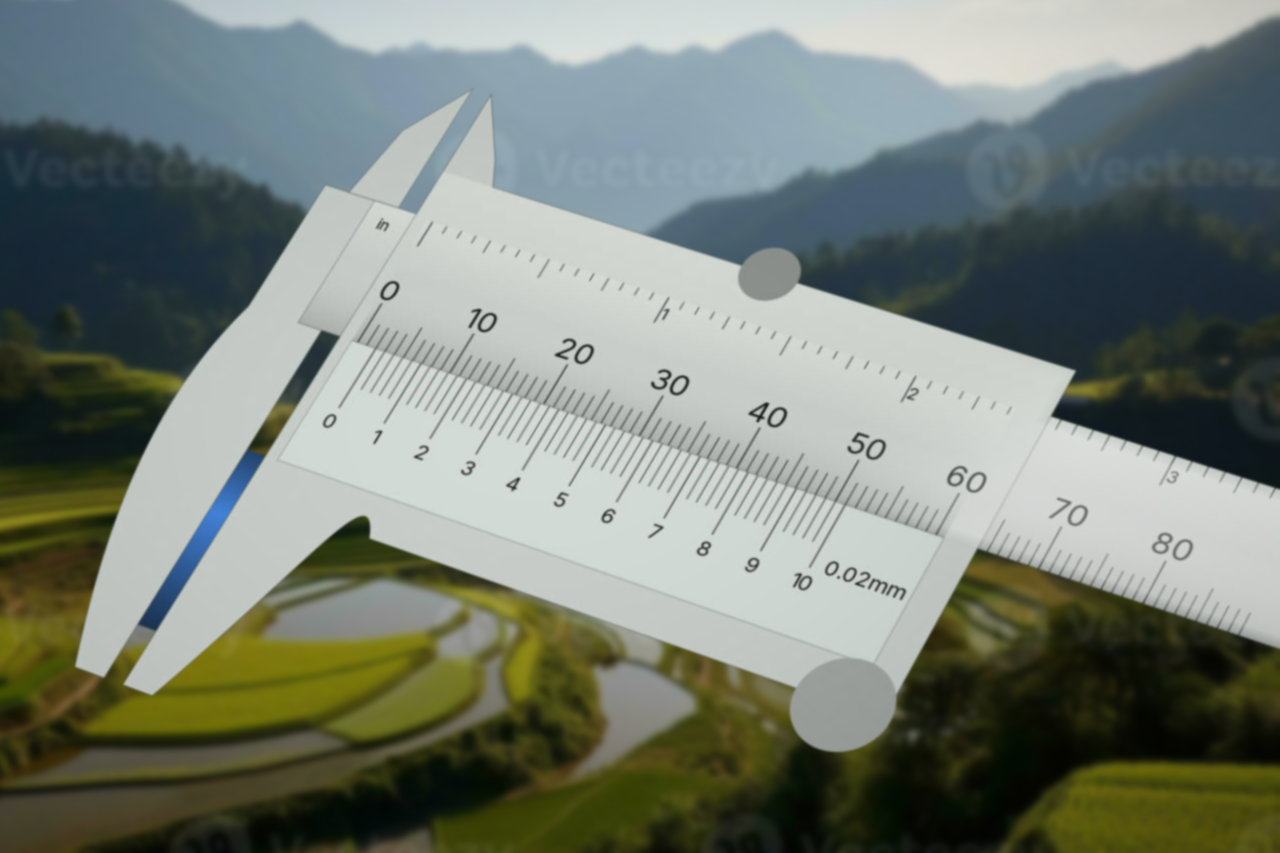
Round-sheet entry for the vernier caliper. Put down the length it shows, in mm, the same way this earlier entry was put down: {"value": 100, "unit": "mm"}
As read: {"value": 2.0, "unit": "mm"}
